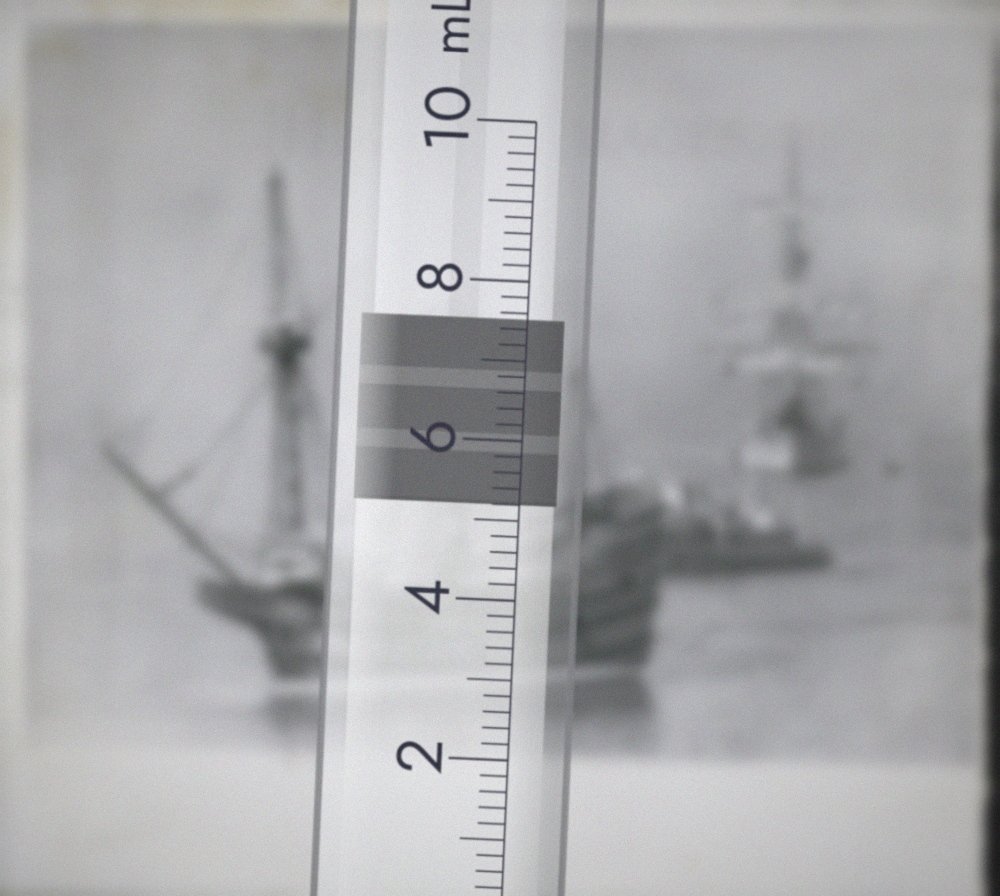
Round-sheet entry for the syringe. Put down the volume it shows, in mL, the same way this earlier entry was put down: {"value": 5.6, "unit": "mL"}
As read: {"value": 5.2, "unit": "mL"}
